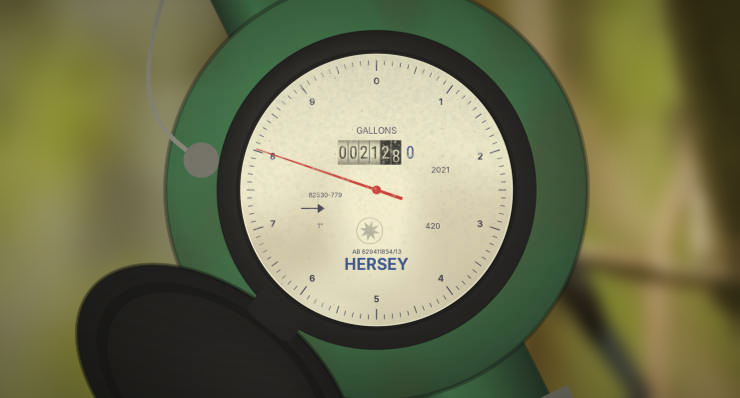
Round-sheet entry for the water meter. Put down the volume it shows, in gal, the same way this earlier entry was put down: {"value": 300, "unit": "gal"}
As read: {"value": 21278.0, "unit": "gal"}
